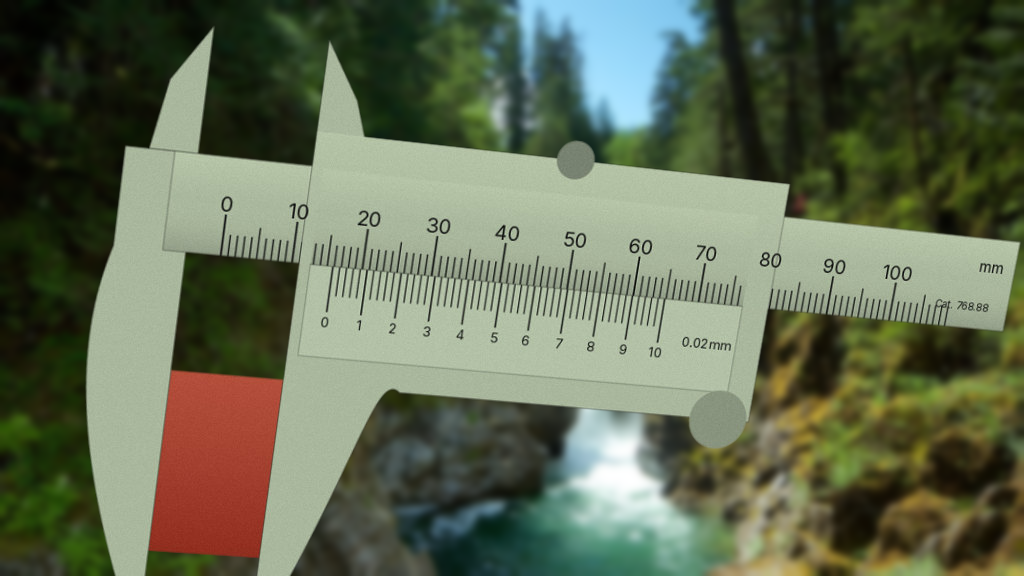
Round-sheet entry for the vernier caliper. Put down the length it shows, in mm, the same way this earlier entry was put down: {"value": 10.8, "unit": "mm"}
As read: {"value": 15.8, "unit": "mm"}
